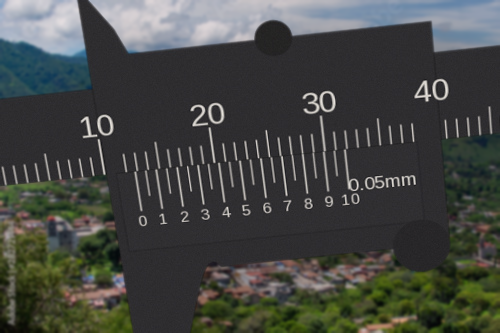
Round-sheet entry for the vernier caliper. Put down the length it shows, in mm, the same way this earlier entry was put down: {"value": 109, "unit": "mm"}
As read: {"value": 12.8, "unit": "mm"}
